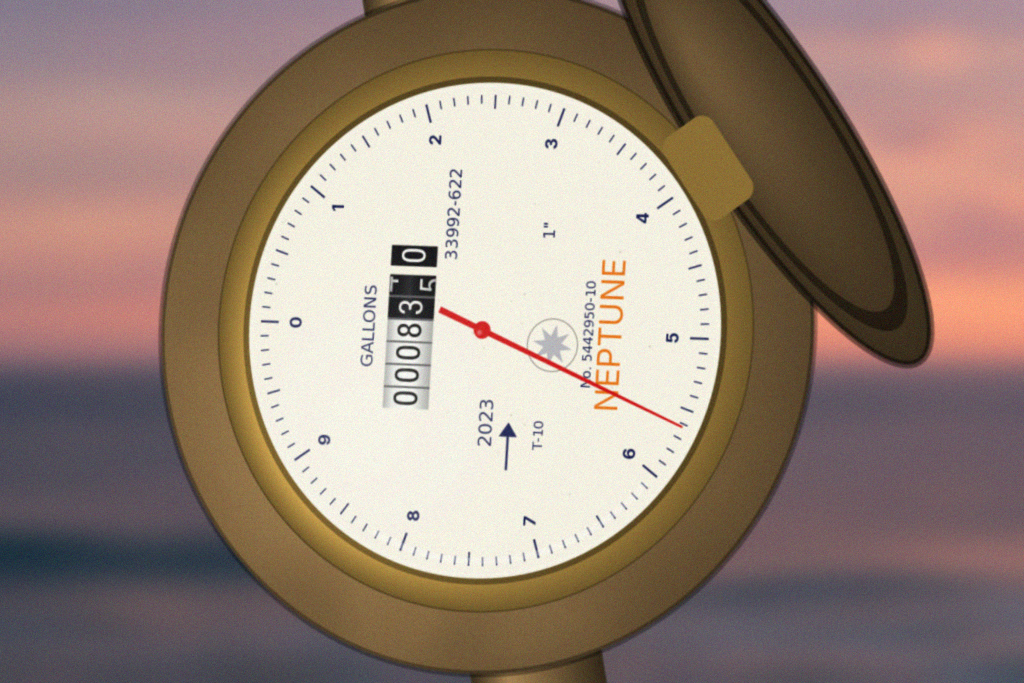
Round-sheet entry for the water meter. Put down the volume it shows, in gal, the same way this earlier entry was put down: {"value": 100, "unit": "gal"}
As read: {"value": 8345.6, "unit": "gal"}
